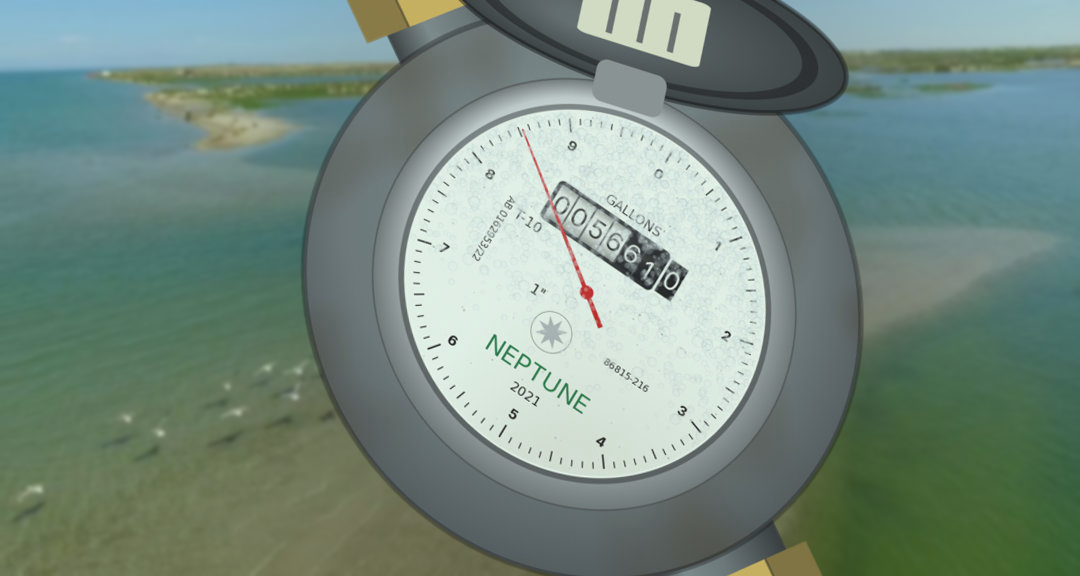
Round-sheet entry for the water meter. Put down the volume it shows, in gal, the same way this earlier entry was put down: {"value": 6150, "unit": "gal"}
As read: {"value": 56608.5, "unit": "gal"}
